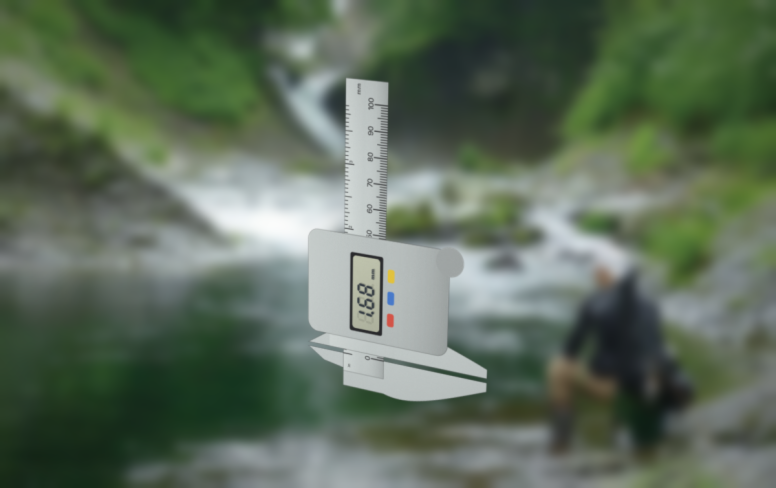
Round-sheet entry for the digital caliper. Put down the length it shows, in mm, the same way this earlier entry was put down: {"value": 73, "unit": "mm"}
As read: {"value": 1.68, "unit": "mm"}
